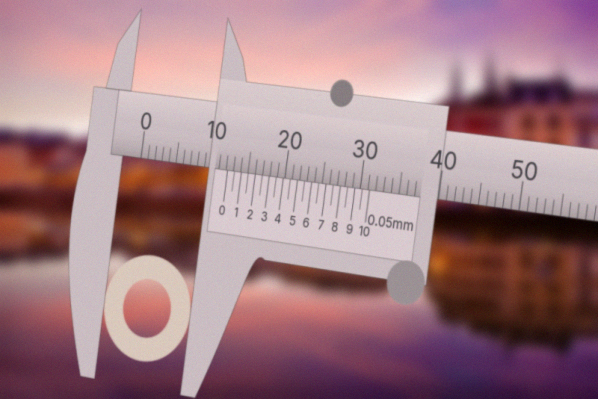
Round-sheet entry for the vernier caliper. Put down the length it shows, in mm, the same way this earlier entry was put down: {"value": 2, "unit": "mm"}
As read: {"value": 12.2, "unit": "mm"}
